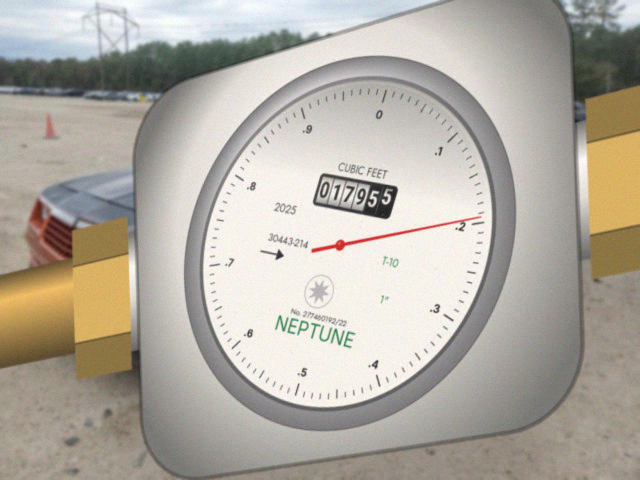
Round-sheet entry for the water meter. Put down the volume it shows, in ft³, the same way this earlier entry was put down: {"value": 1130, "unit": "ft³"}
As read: {"value": 17955.19, "unit": "ft³"}
